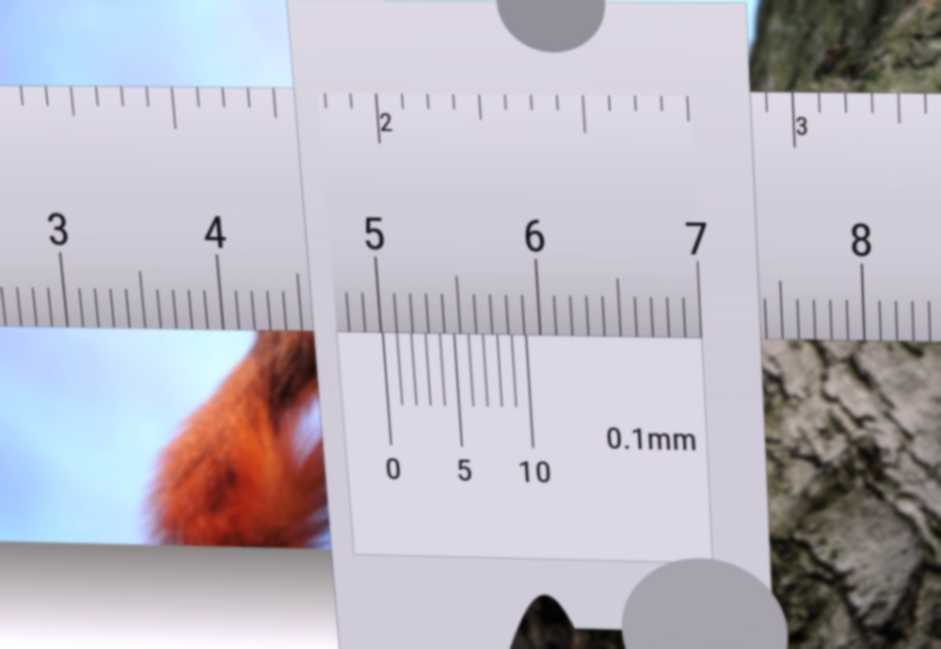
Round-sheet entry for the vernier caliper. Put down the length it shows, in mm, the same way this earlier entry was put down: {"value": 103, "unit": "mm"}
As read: {"value": 50.1, "unit": "mm"}
